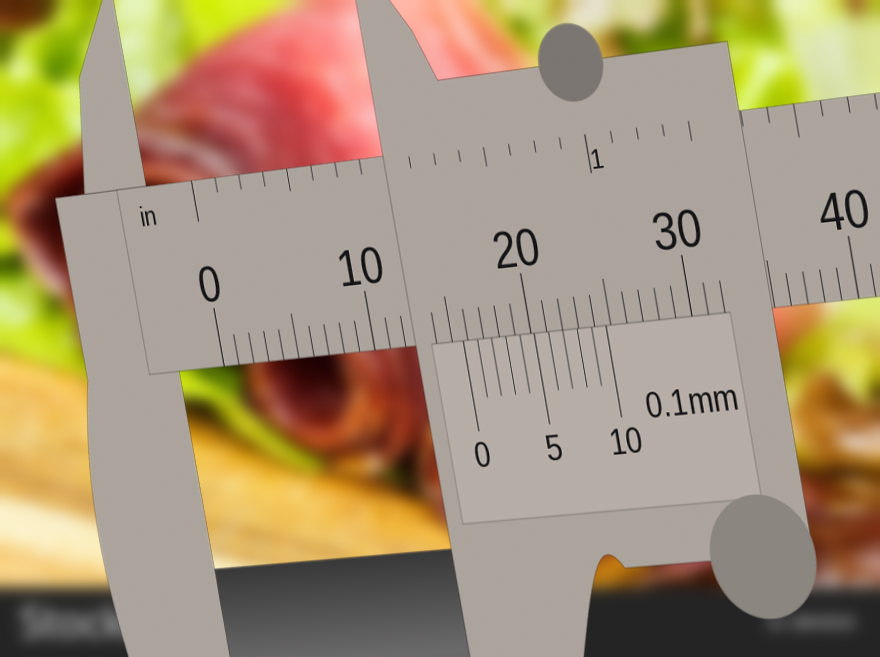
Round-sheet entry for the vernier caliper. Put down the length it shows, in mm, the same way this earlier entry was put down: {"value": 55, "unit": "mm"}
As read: {"value": 15.7, "unit": "mm"}
